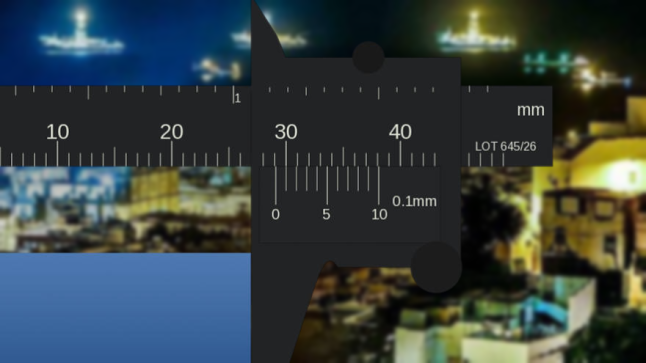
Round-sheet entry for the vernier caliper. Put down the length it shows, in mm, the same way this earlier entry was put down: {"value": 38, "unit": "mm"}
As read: {"value": 29.1, "unit": "mm"}
